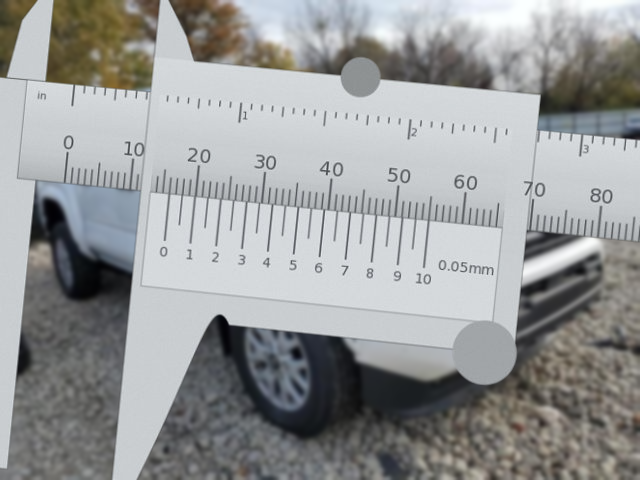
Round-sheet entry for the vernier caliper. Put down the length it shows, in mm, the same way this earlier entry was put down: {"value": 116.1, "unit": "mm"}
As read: {"value": 16.0, "unit": "mm"}
